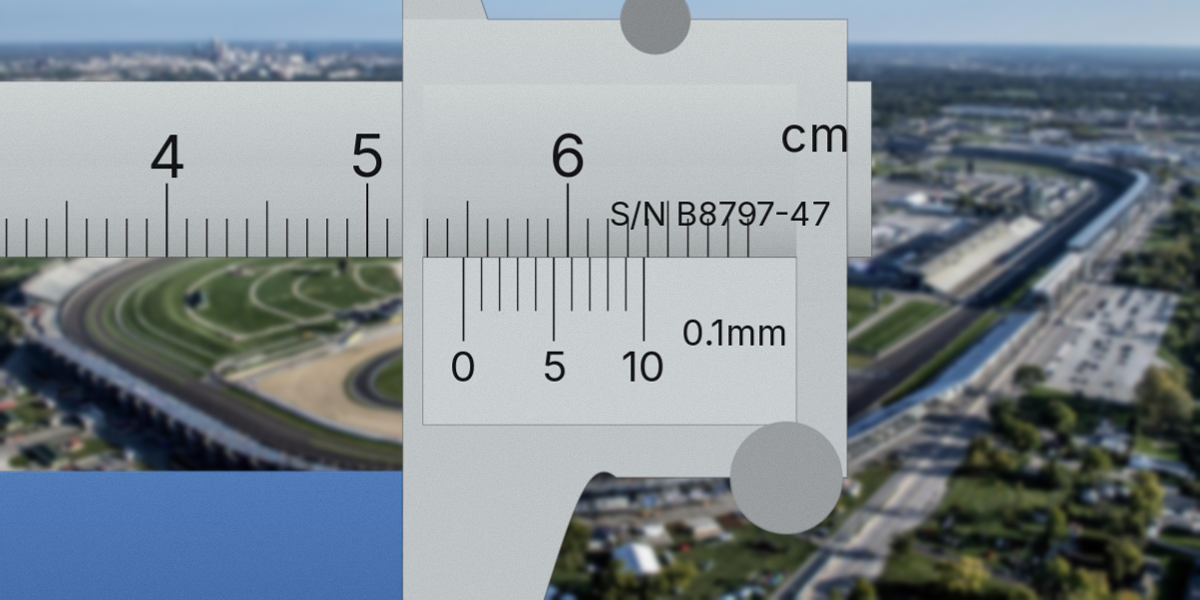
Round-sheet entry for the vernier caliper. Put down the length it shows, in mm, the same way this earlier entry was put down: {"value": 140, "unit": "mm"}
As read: {"value": 54.8, "unit": "mm"}
